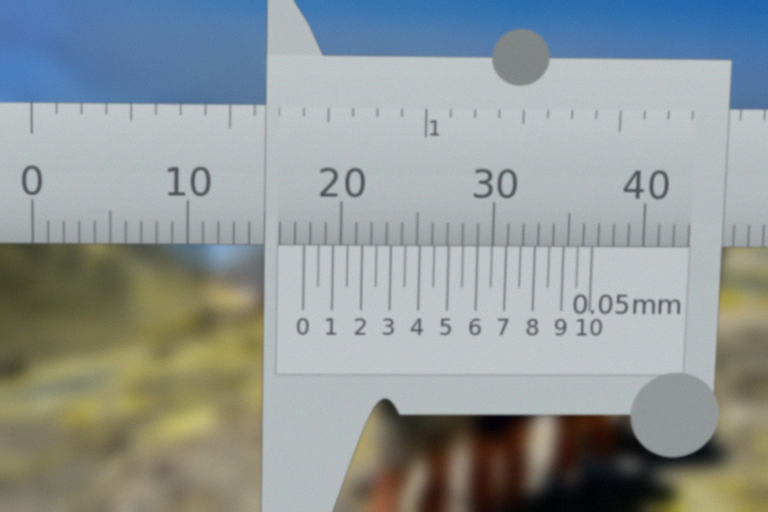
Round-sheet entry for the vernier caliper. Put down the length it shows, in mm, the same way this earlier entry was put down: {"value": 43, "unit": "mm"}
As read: {"value": 17.6, "unit": "mm"}
